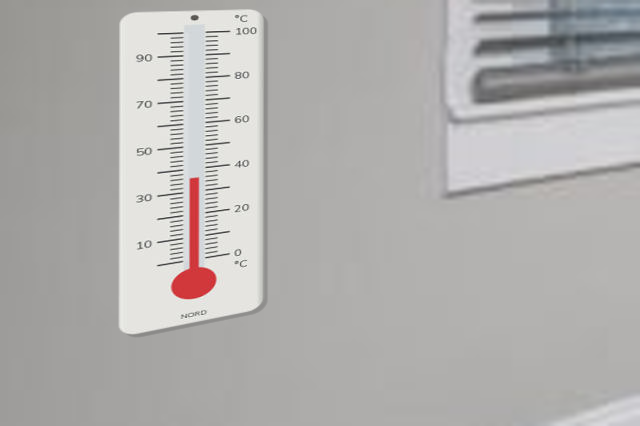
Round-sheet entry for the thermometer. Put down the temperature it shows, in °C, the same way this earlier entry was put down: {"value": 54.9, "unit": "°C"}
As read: {"value": 36, "unit": "°C"}
